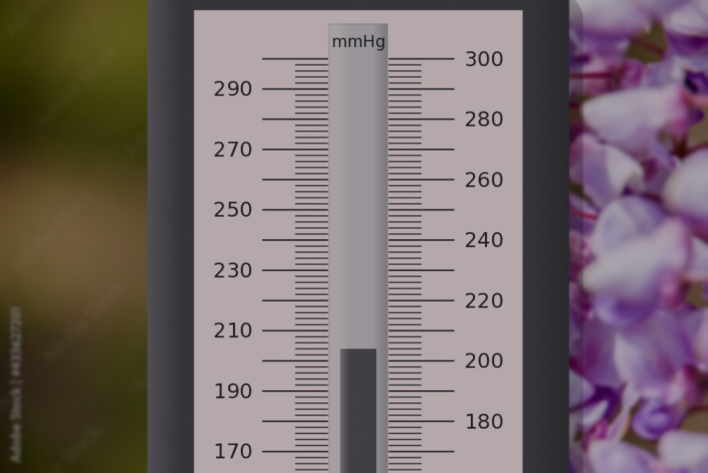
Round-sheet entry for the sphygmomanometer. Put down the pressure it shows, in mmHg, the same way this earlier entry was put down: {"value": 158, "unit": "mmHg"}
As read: {"value": 204, "unit": "mmHg"}
